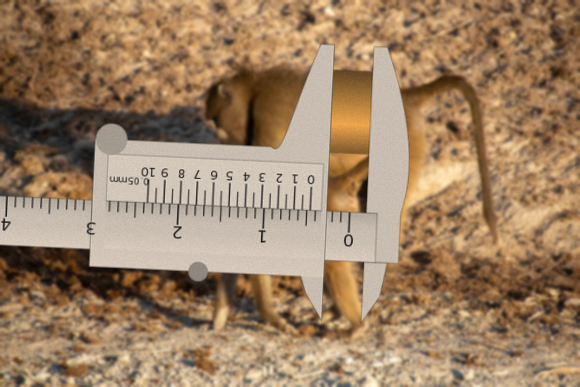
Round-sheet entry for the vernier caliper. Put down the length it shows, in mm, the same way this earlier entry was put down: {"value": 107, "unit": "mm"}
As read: {"value": 4.6, "unit": "mm"}
